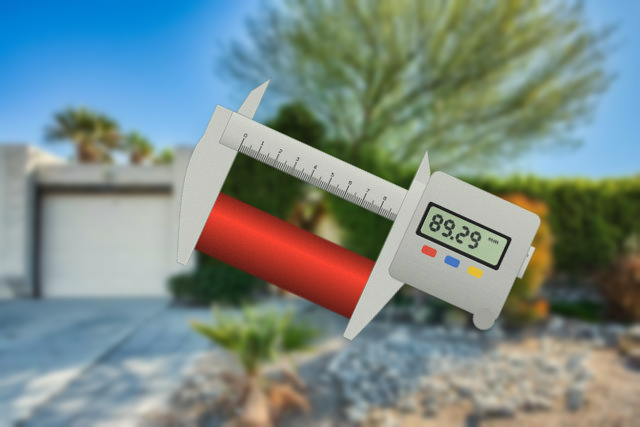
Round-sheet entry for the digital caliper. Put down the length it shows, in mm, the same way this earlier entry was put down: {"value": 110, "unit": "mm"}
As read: {"value": 89.29, "unit": "mm"}
